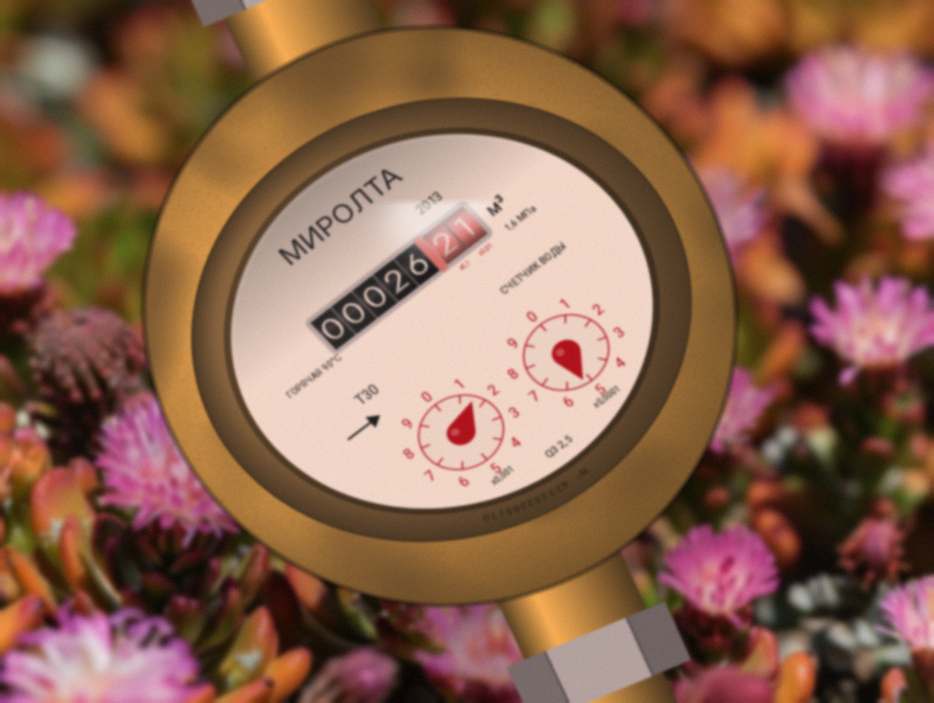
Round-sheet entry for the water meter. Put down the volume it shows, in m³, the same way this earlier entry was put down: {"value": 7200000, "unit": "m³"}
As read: {"value": 26.2115, "unit": "m³"}
